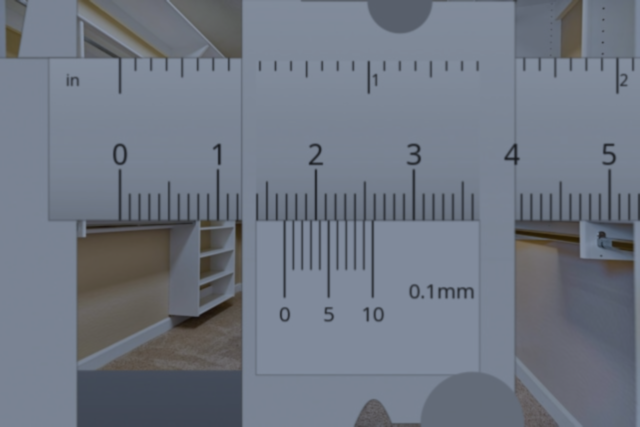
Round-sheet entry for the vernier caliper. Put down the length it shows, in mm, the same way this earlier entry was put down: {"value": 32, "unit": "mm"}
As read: {"value": 16.8, "unit": "mm"}
